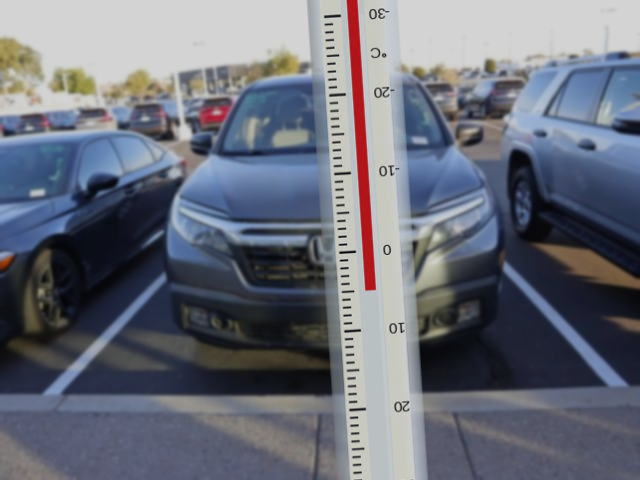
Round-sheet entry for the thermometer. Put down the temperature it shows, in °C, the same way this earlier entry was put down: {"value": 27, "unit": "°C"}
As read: {"value": 5, "unit": "°C"}
